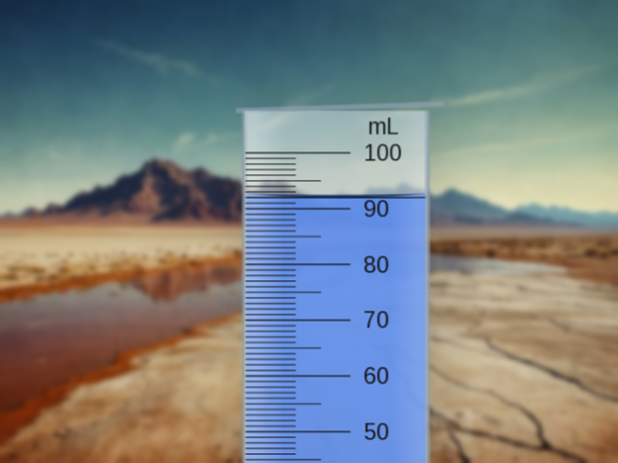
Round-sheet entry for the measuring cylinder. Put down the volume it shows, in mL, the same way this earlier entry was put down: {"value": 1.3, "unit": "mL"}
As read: {"value": 92, "unit": "mL"}
